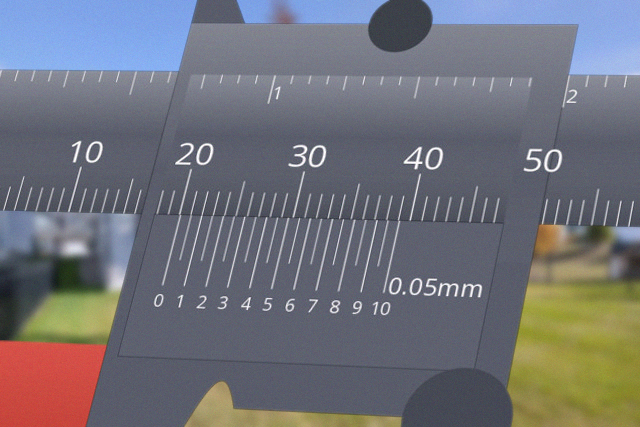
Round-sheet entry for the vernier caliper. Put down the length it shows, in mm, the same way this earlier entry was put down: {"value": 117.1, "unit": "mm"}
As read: {"value": 20.1, "unit": "mm"}
